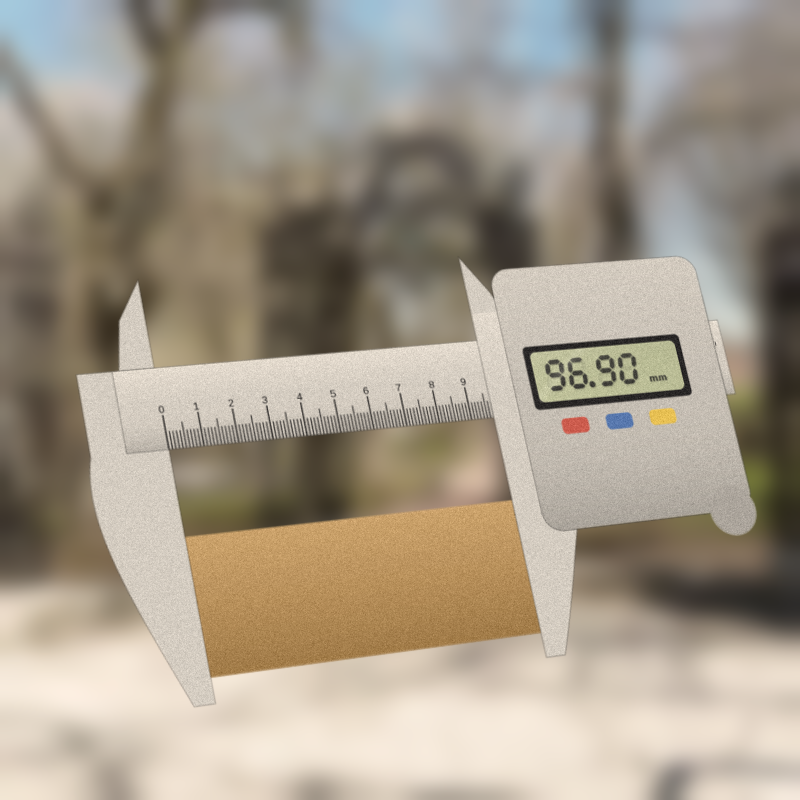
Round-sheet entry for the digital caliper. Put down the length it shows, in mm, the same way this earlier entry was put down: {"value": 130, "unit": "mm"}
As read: {"value": 96.90, "unit": "mm"}
